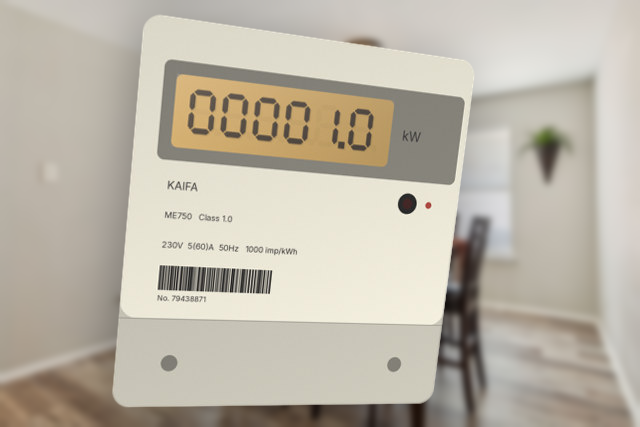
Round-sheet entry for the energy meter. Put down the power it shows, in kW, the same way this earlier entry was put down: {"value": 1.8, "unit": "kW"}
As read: {"value": 1.0, "unit": "kW"}
